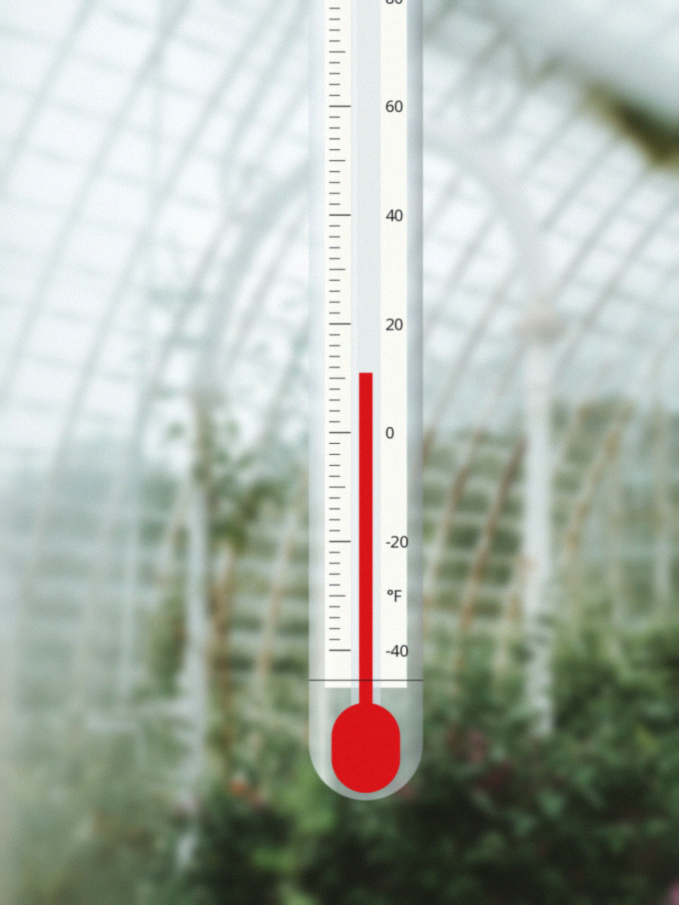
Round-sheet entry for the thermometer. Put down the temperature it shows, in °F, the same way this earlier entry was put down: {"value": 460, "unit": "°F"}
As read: {"value": 11, "unit": "°F"}
